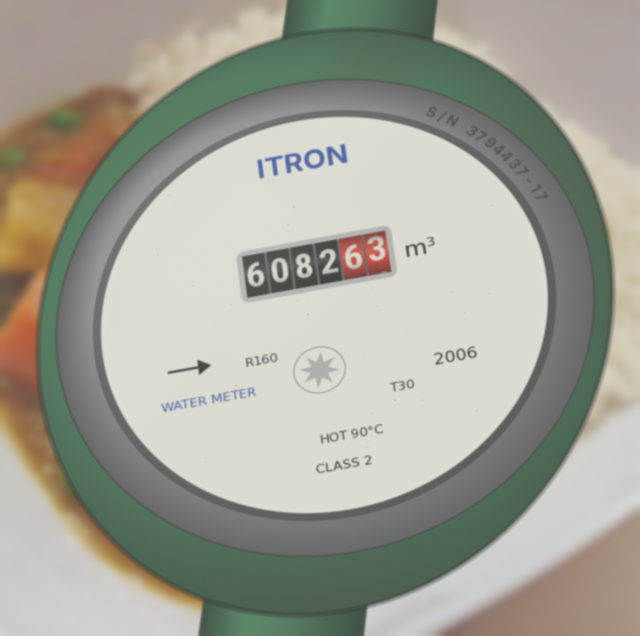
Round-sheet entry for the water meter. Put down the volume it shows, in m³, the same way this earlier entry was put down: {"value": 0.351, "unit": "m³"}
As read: {"value": 6082.63, "unit": "m³"}
